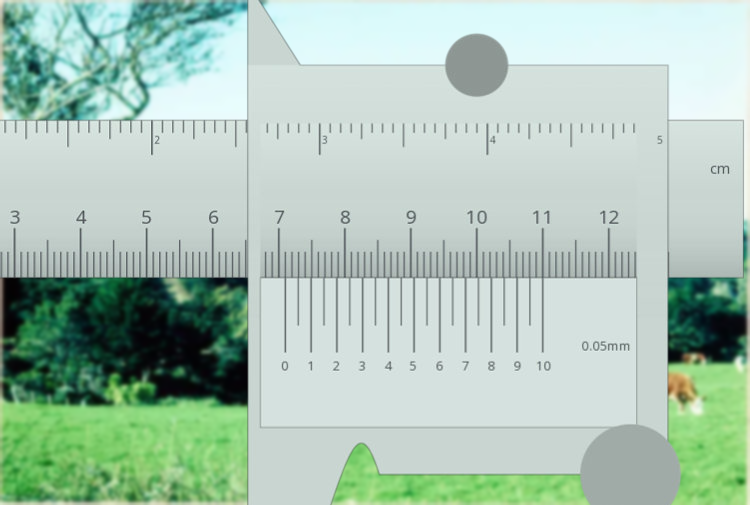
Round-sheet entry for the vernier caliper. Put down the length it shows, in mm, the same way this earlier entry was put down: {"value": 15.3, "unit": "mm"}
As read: {"value": 71.0, "unit": "mm"}
